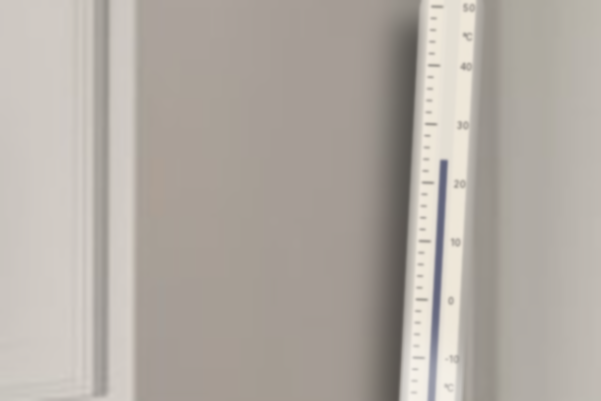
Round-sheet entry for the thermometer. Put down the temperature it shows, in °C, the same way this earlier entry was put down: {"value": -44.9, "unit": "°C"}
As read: {"value": 24, "unit": "°C"}
